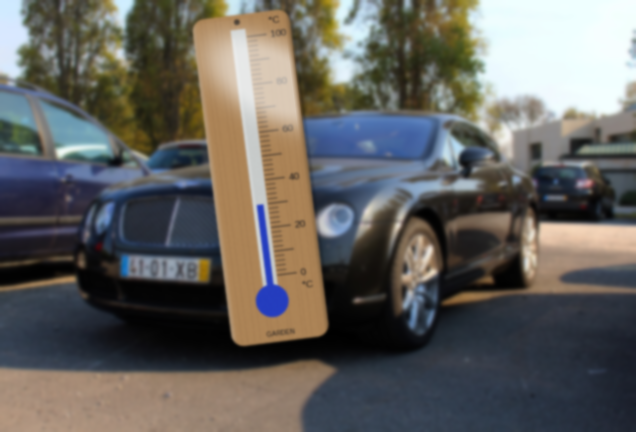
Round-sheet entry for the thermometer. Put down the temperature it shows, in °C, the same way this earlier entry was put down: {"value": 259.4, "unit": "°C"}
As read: {"value": 30, "unit": "°C"}
